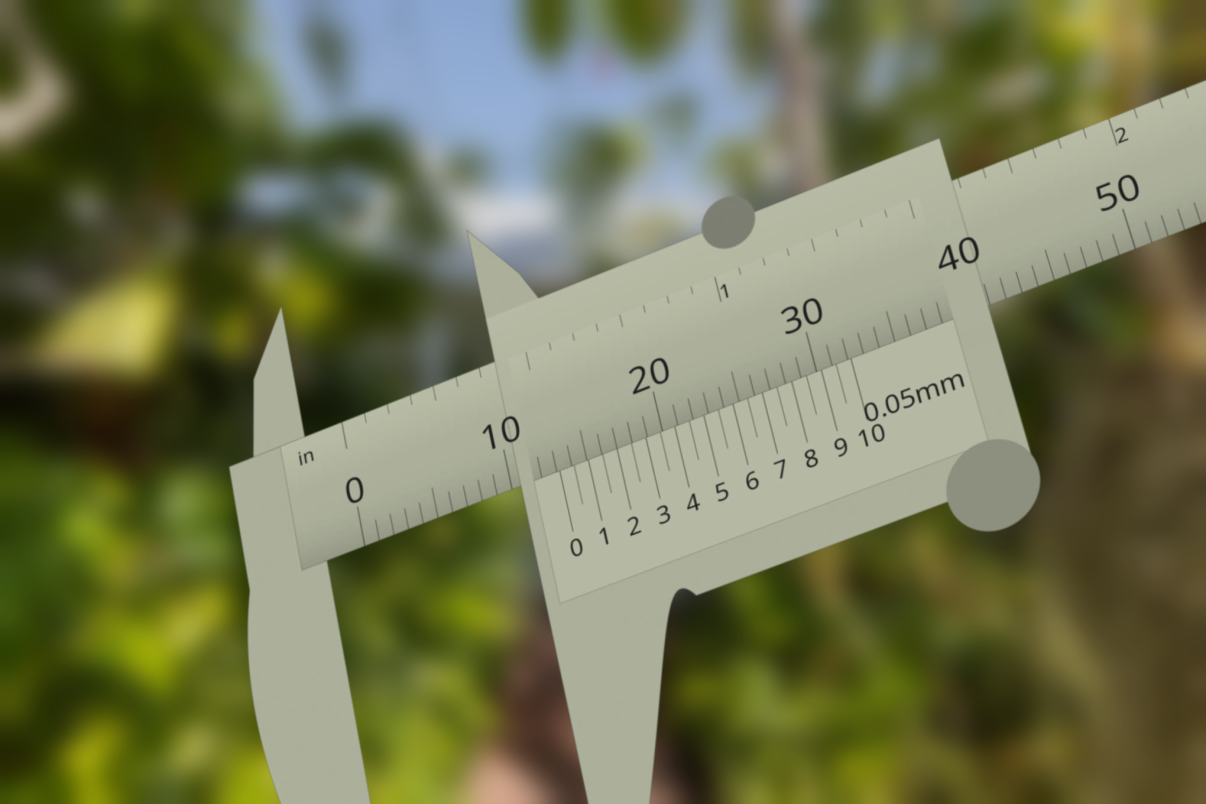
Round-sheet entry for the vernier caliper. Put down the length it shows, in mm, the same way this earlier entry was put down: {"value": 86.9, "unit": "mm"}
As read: {"value": 13.2, "unit": "mm"}
